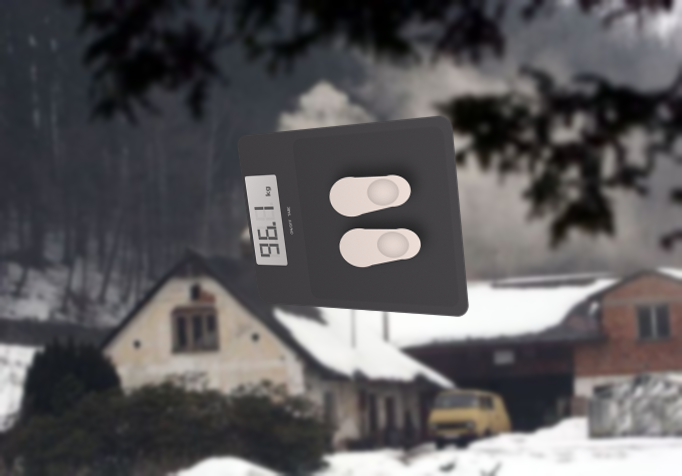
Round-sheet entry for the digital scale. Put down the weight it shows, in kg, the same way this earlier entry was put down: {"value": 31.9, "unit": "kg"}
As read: {"value": 96.1, "unit": "kg"}
